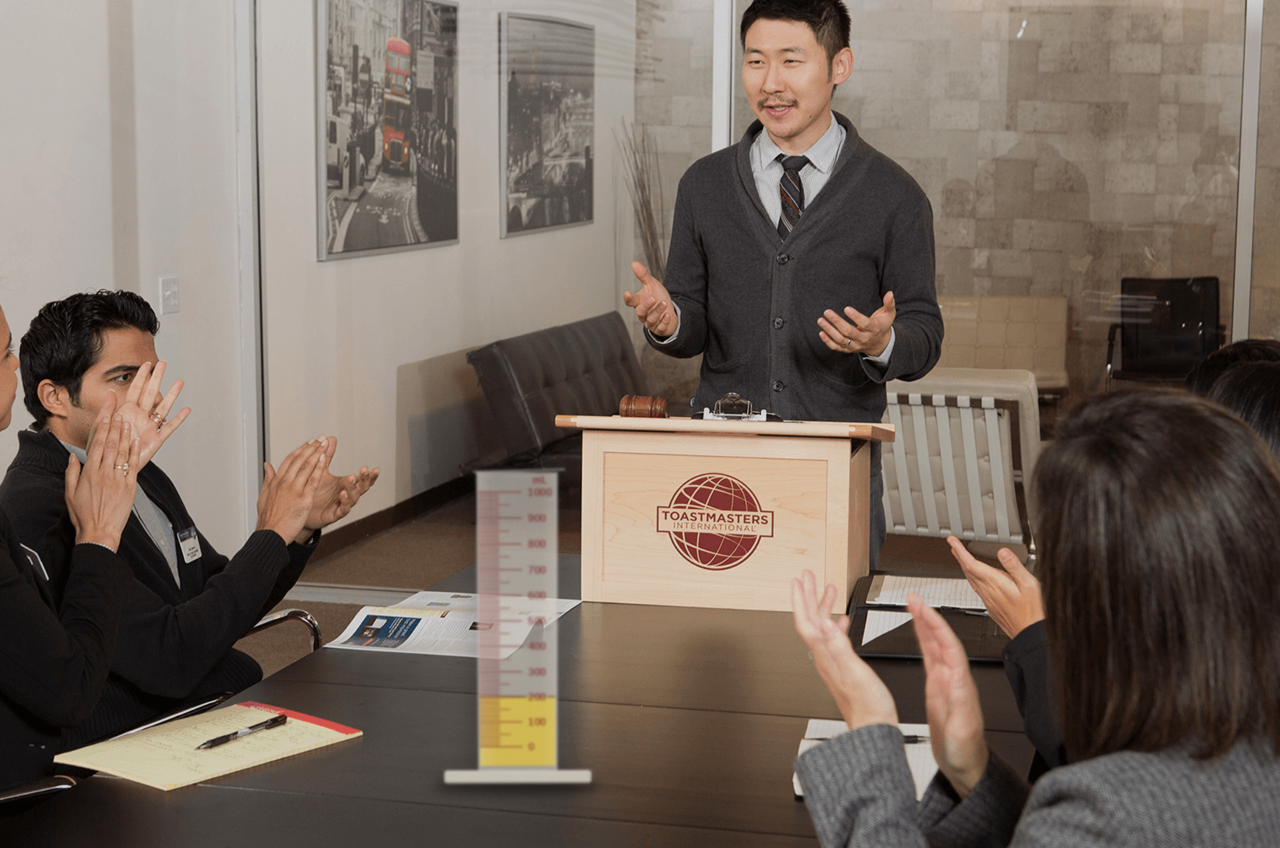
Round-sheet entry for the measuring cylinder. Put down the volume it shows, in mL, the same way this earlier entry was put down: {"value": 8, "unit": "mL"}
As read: {"value": 200, "unit": "mL"}
